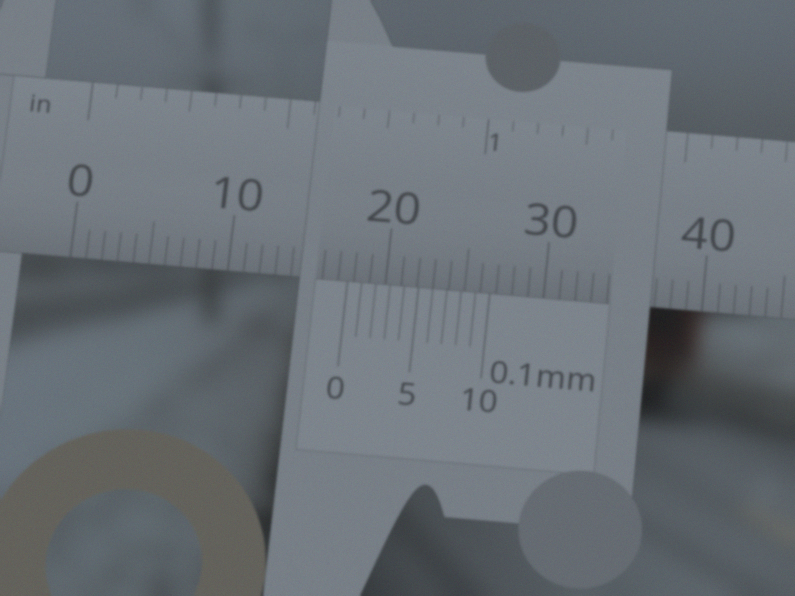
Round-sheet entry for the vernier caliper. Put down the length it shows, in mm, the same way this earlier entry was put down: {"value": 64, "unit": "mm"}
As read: {"value": 17.6, "unit": "mm"}
